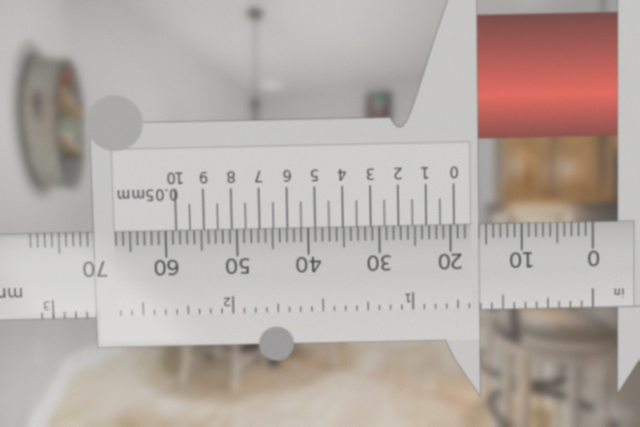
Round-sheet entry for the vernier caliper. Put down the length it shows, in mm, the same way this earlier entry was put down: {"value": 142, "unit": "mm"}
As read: {"value": 19.5, "unit": "mm"}
